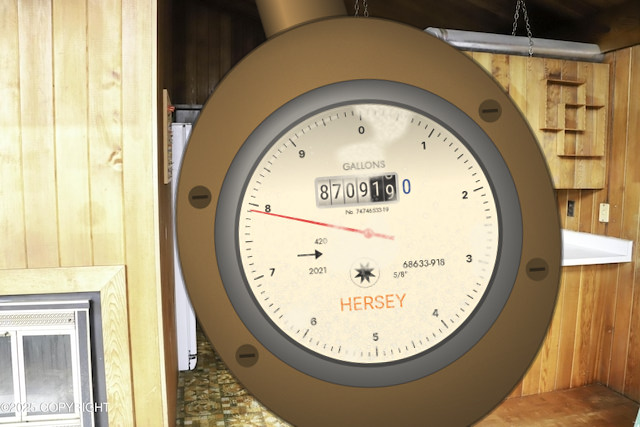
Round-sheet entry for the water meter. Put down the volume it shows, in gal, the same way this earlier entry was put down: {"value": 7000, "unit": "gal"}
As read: {"value": 8709187.9, "unit": "gal"}
